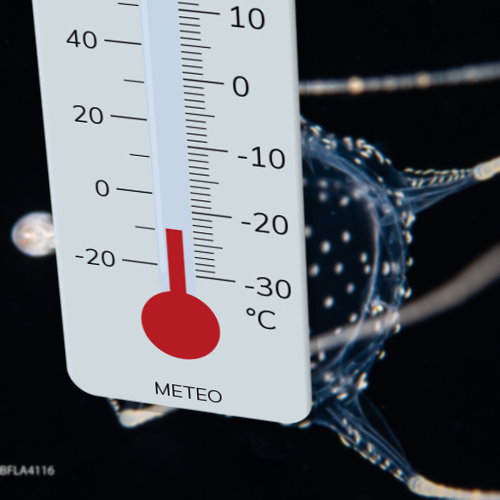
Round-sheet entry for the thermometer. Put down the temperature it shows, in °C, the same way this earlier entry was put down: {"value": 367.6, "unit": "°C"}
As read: {"value": -23, "unit": "°C"}
